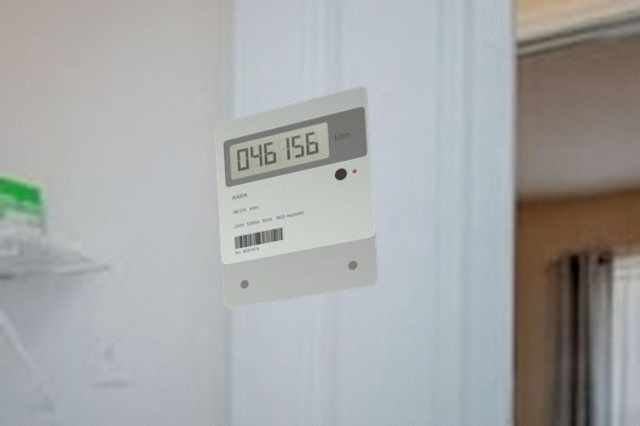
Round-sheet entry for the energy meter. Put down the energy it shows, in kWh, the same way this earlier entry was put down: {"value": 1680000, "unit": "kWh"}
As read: {"value": 46156, "unit": "kWh"}
